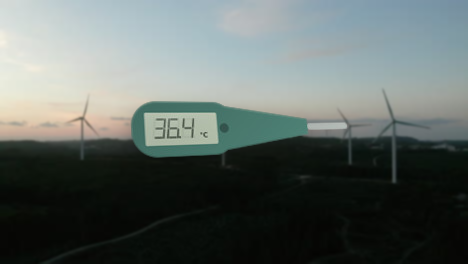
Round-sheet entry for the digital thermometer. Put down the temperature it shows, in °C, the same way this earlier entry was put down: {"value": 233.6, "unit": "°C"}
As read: {"value": 36.4, "unit": "°C"}
